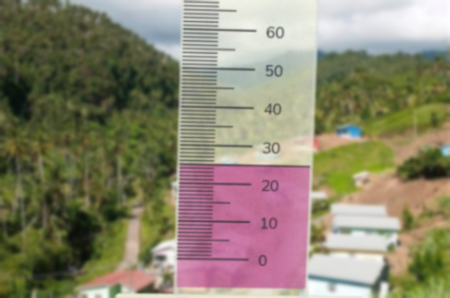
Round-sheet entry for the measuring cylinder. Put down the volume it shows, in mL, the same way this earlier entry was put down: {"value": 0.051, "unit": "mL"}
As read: {"value": 25, "unit": "mL"}
